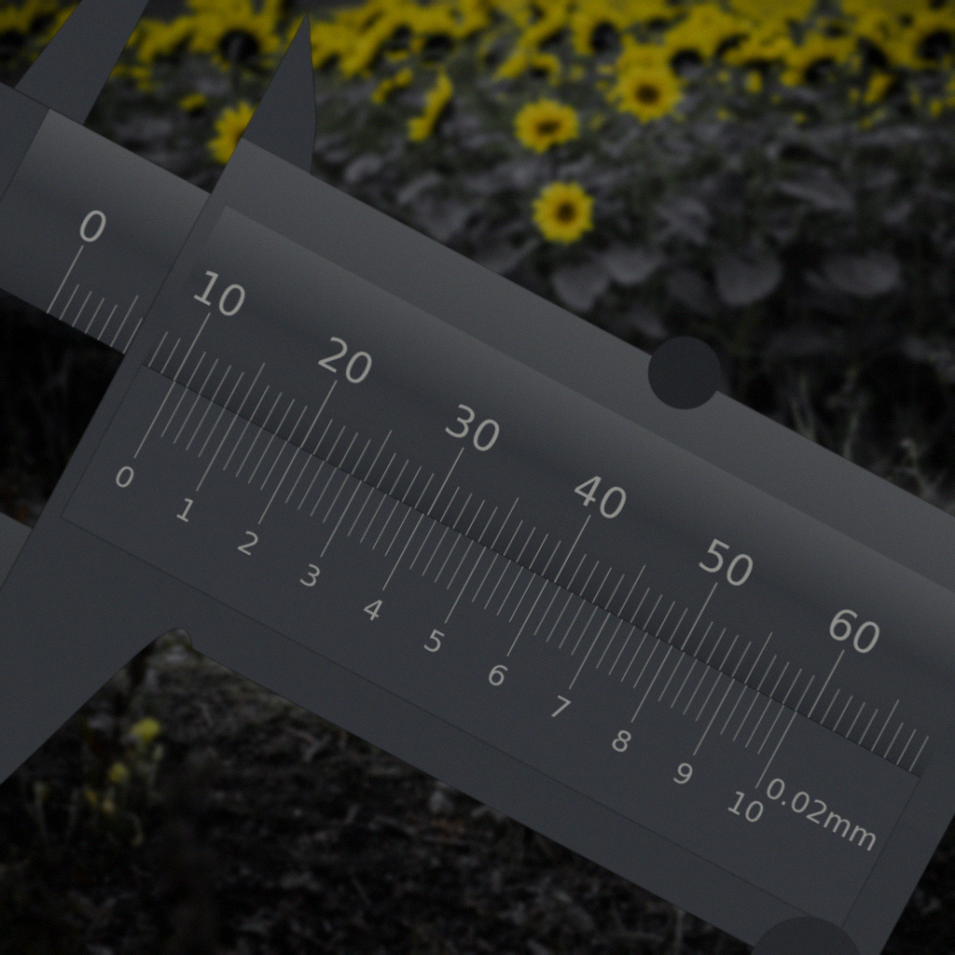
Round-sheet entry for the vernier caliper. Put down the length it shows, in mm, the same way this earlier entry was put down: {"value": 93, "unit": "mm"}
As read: {"value": 10.1, "unit": "mm"}
